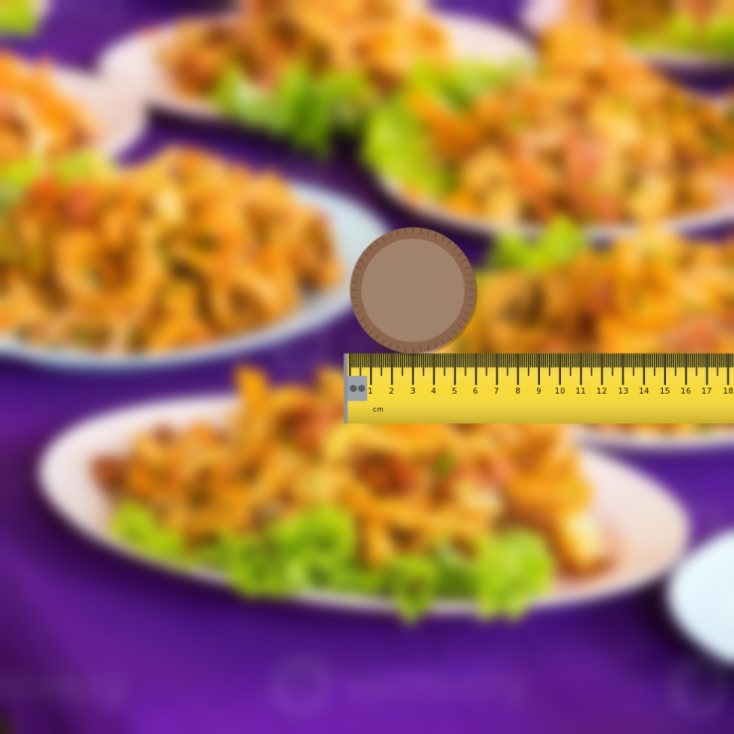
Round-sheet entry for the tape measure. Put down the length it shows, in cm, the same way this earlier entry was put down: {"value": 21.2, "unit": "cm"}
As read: {"value": 6, "unit": "cm"}
